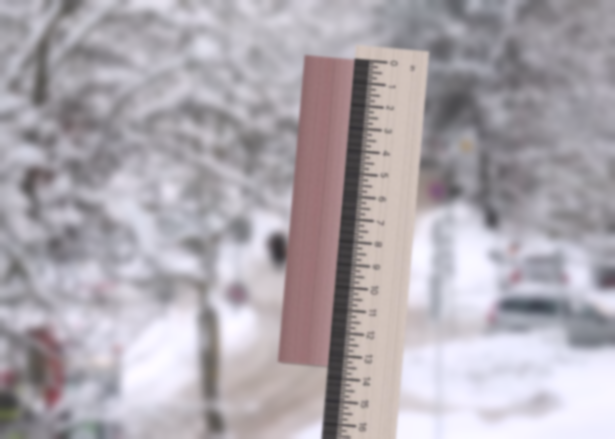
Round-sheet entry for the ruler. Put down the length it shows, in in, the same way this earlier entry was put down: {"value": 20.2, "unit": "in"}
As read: {"value": 13.5, "unit": "in"}
